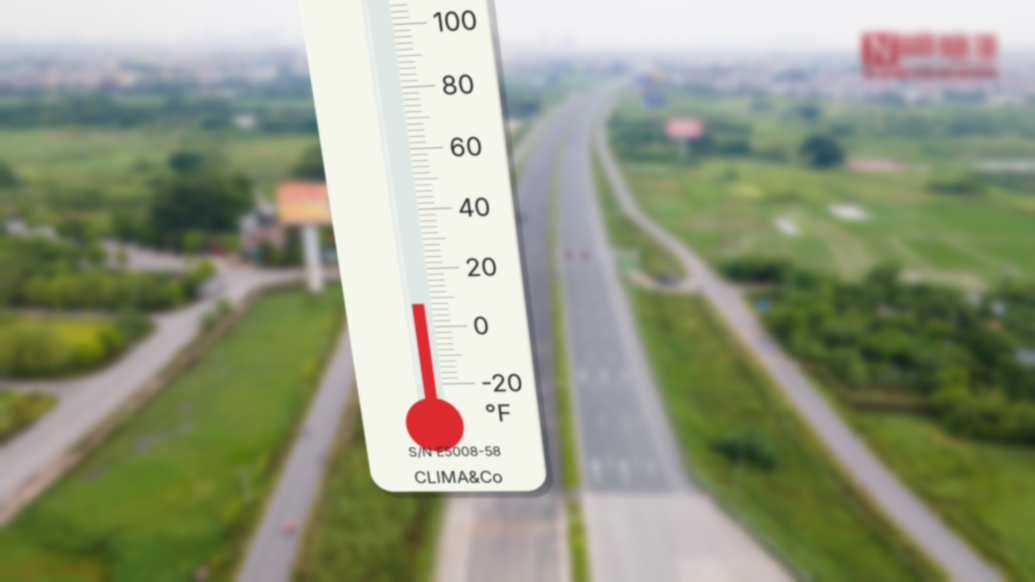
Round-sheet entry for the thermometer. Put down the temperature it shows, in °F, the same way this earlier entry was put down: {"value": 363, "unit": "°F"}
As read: {"value": 8, "unit": "°F"}
